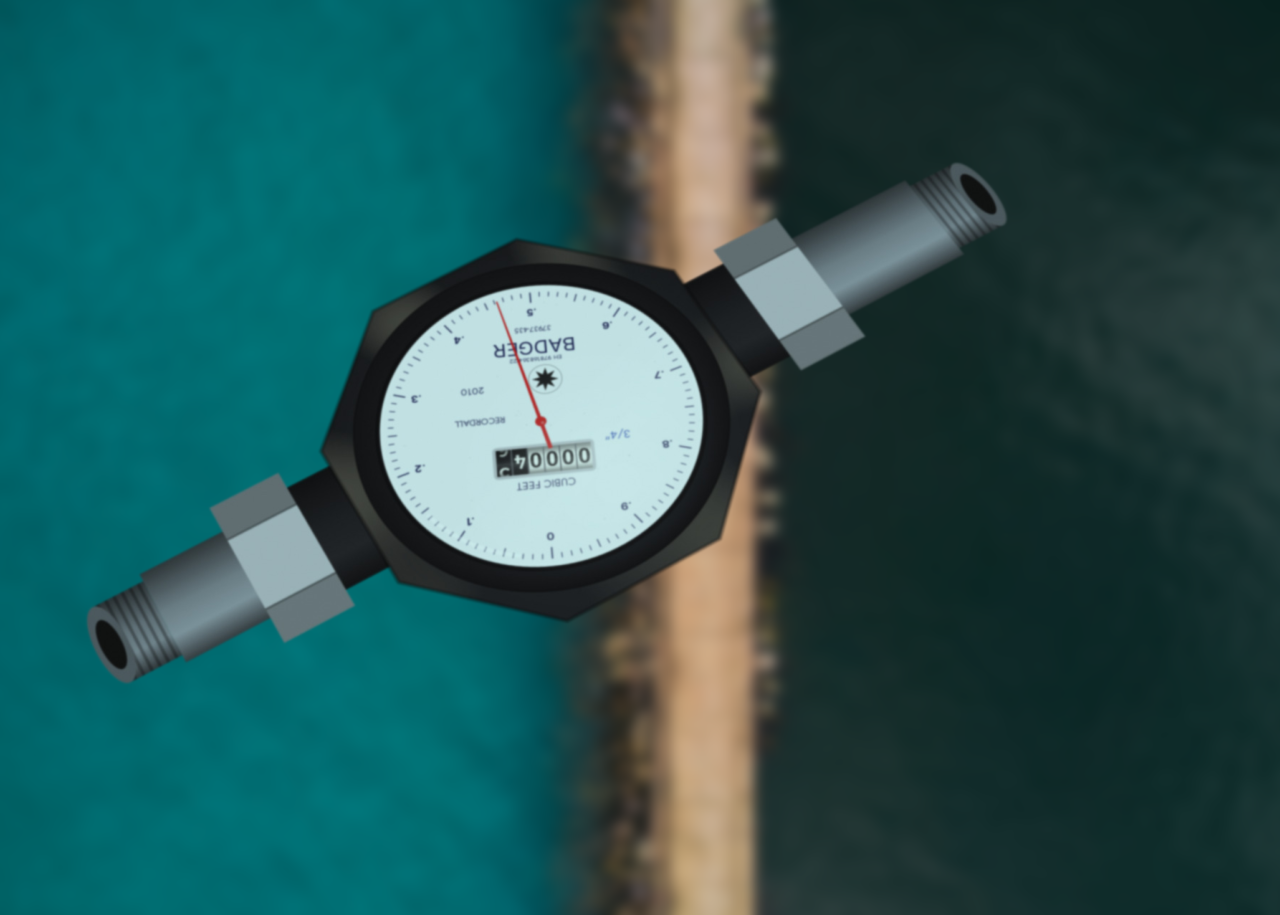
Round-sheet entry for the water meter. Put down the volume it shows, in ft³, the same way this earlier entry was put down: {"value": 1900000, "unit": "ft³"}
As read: {"value": 45.46, "unit": "ft³"}
